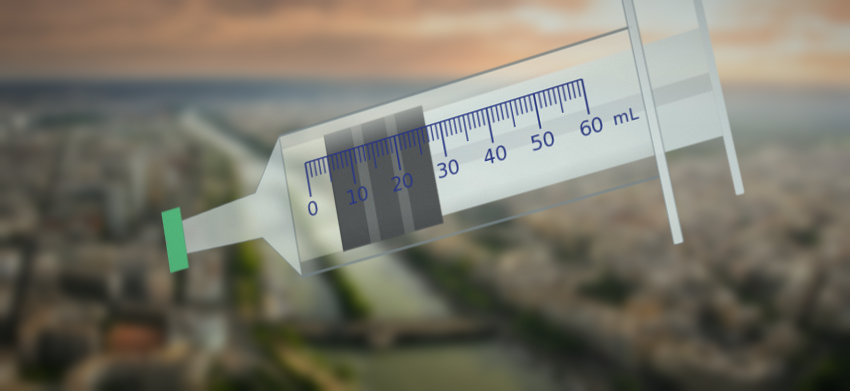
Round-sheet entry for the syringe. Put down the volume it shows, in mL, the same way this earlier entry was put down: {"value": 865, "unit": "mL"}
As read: {"value": 5, "unit": "mL"}
